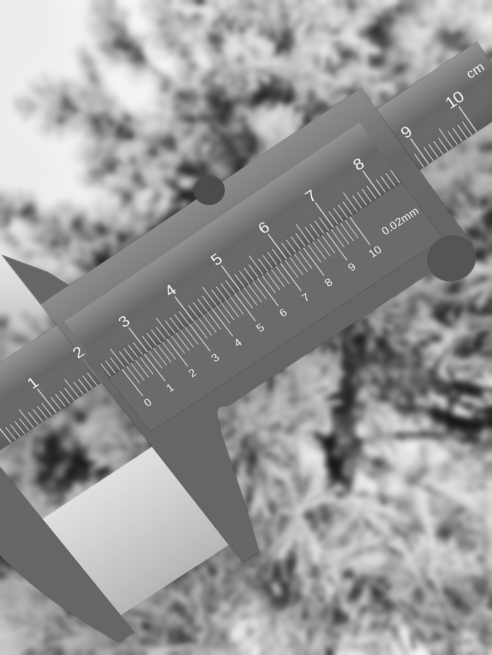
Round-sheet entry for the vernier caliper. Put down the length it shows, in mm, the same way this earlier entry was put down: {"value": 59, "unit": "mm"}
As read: {"value": 24.4, "unit": "mm"}
